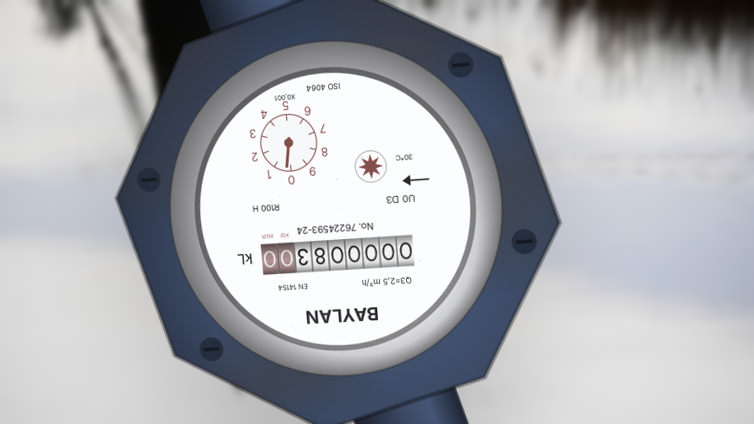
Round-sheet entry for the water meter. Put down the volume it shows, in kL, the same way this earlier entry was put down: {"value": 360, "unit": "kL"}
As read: {"value": 83.000, "unit": "kL"}
